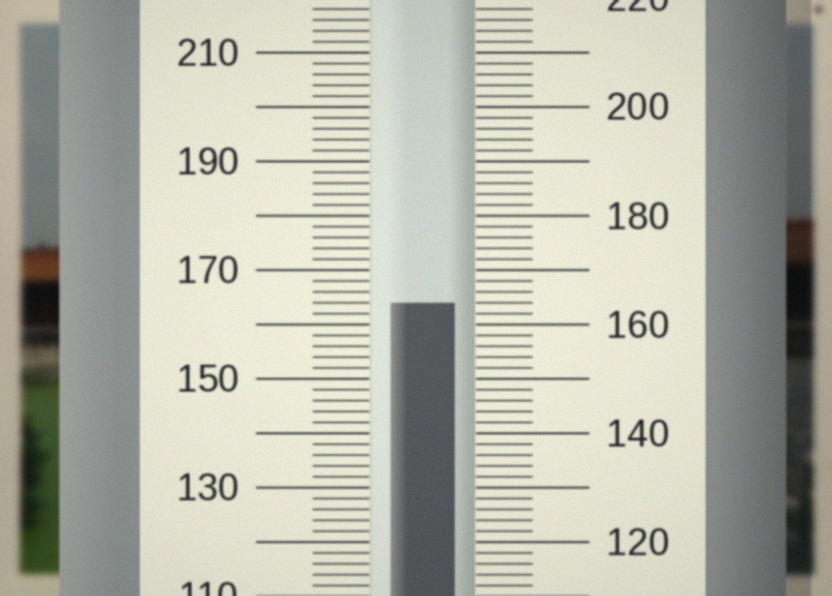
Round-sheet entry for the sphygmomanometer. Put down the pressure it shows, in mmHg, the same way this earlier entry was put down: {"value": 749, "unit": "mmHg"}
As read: {"value": 164, "unit": "mmHg"}
